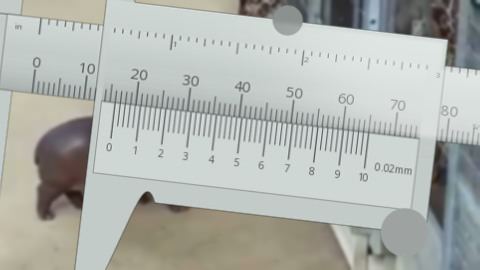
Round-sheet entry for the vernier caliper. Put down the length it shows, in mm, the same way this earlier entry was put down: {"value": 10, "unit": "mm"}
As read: {"value": 16.0, "unit": "mm"}
